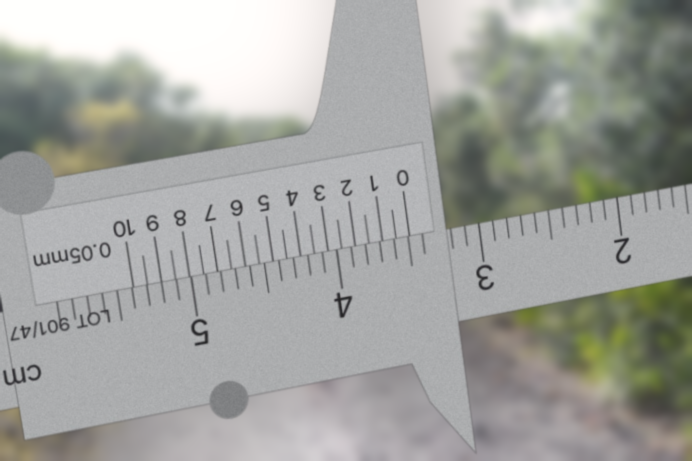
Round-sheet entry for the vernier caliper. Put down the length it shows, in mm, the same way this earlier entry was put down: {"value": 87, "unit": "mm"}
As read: {"value": 34.9, "unit": "mm"}
